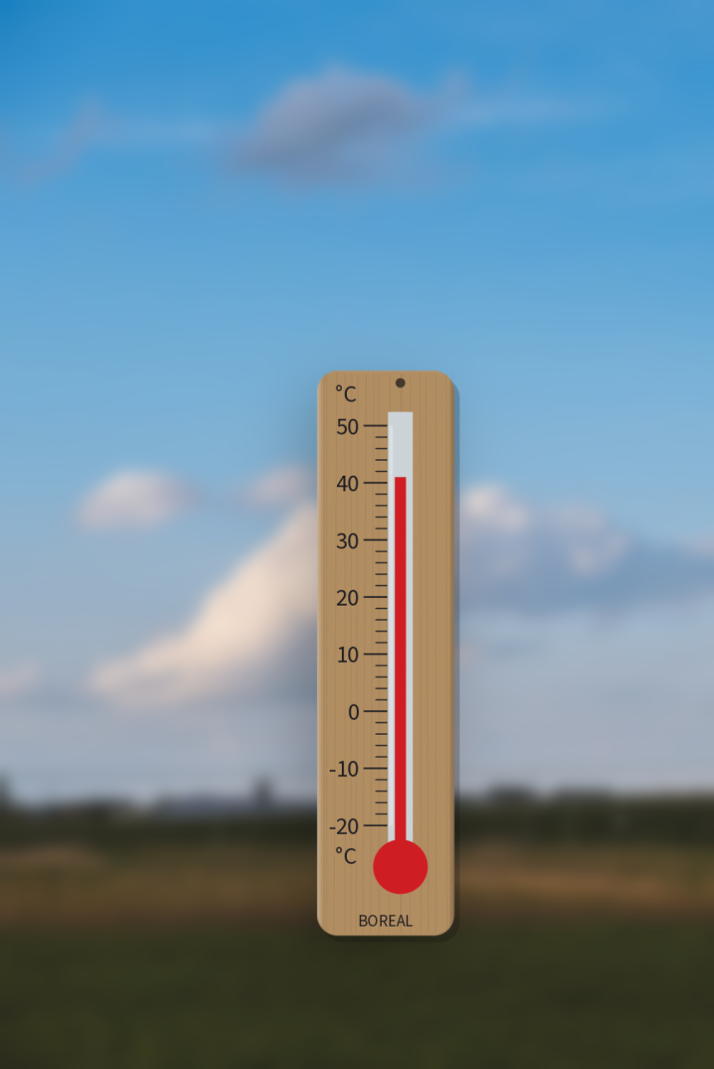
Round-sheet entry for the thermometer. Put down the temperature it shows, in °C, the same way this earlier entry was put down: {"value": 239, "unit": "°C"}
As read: {"value": 41, "unit": "°C"}
